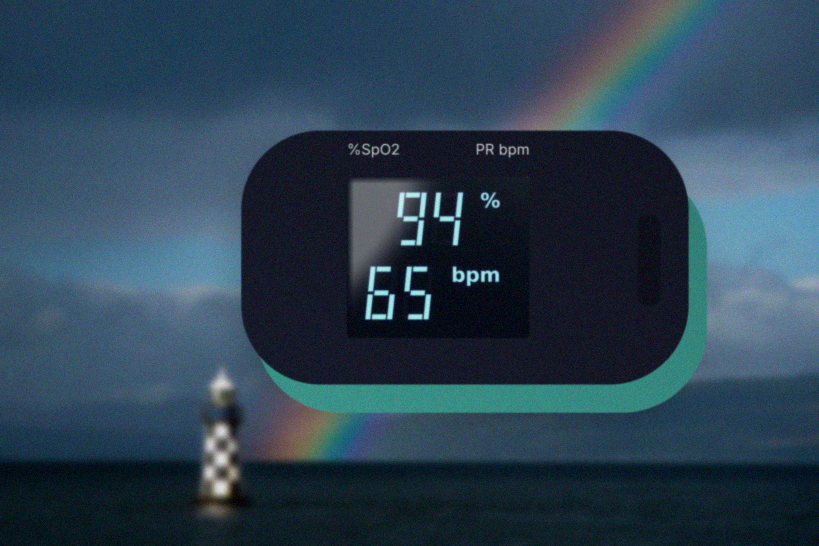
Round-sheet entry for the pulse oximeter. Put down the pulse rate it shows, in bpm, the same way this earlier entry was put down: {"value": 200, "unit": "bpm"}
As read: {"value": 65, "unit": "bpm"}
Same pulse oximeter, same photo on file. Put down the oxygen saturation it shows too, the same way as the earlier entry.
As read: {"value": 94, "unit": "%"}
